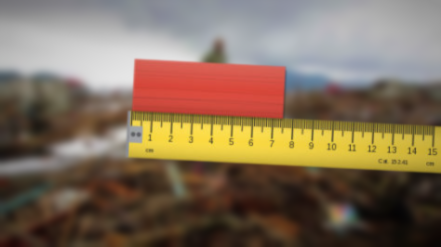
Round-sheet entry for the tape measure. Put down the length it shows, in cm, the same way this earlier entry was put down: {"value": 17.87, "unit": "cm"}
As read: {"value": 7.5, "unit": "cm"}
